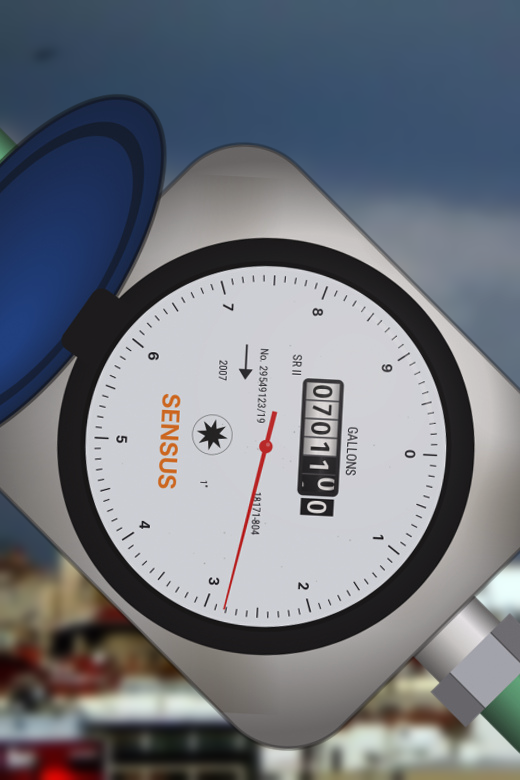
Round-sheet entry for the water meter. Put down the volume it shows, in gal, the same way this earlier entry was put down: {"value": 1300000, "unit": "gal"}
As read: {"value": 701102.8, "unit": "gal"}
